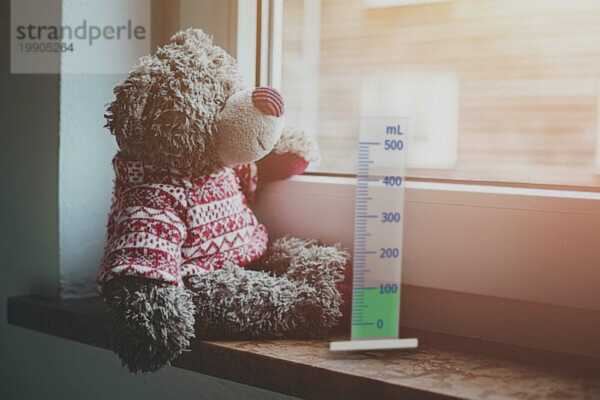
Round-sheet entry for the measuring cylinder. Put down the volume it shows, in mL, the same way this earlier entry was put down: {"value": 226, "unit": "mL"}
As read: {"value": 100, "unit": "mL"}
